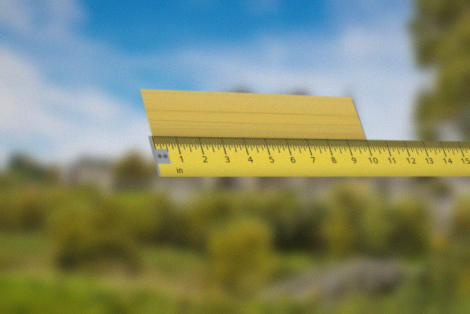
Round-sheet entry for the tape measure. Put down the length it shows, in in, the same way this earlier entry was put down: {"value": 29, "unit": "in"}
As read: {"value": 10, "unit": "in"}
